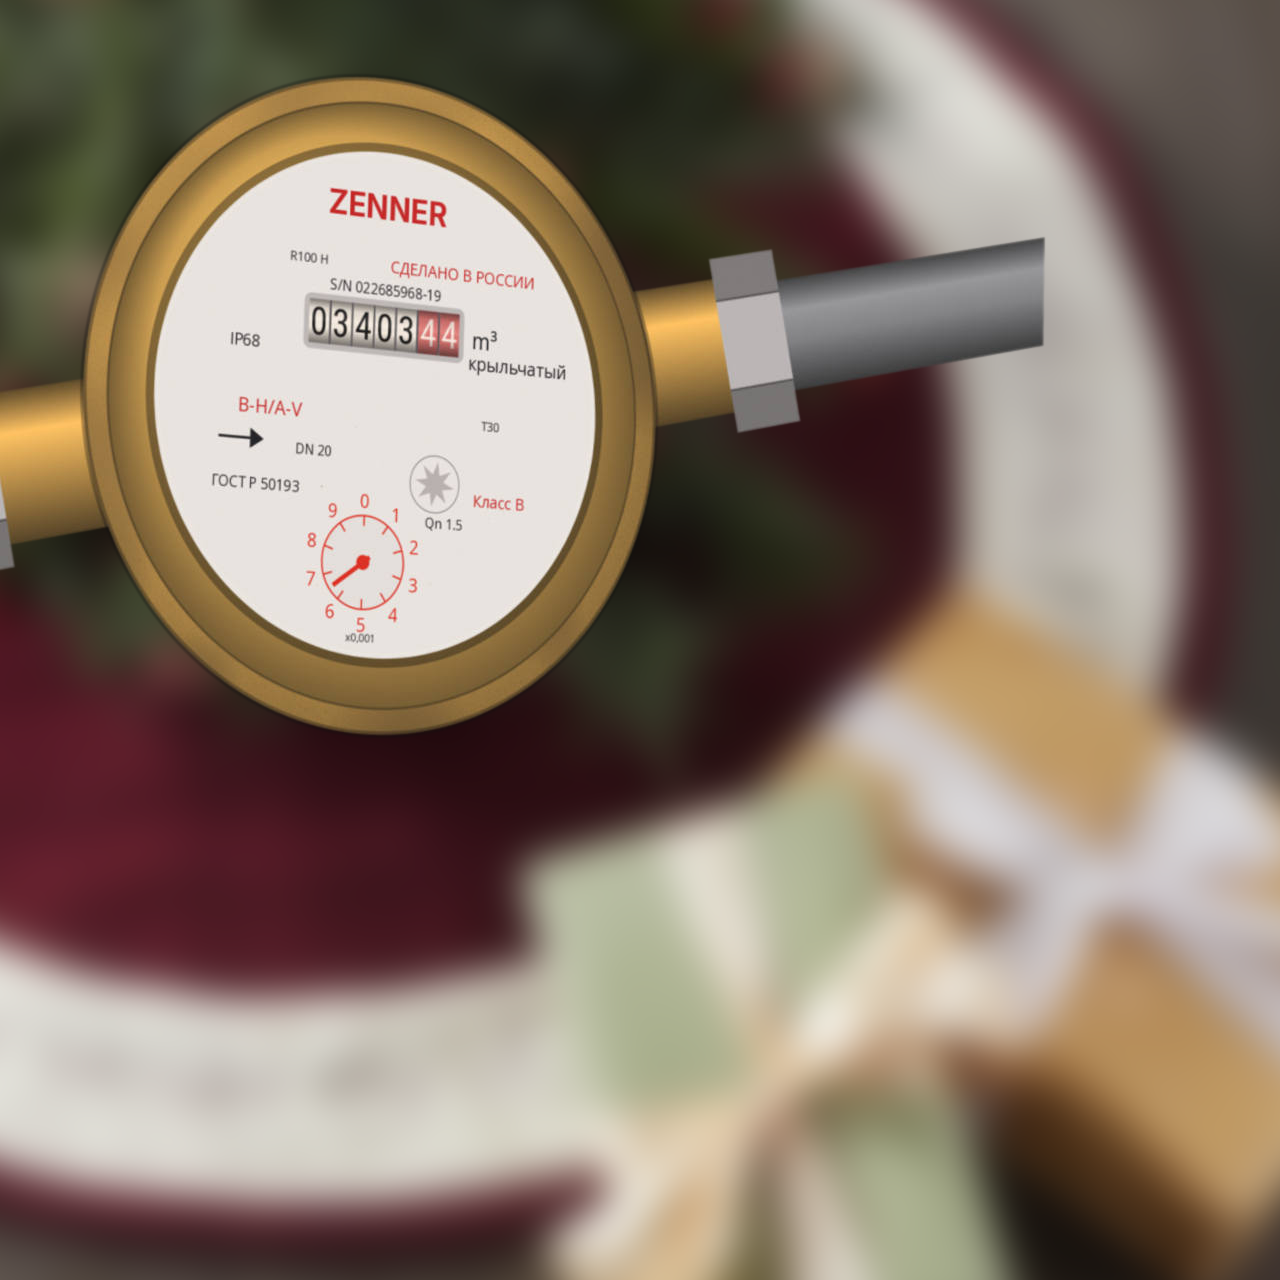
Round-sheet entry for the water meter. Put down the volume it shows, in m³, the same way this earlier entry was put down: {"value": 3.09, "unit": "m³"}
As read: {"value": 3403.446, "unit": "m³"}
